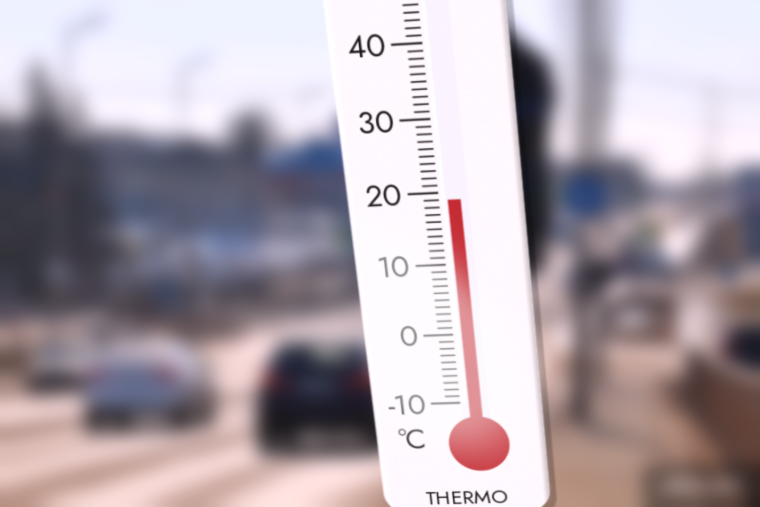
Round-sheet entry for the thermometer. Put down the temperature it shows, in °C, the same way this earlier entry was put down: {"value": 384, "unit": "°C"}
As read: {"value": 19, "unit": "°C"}
